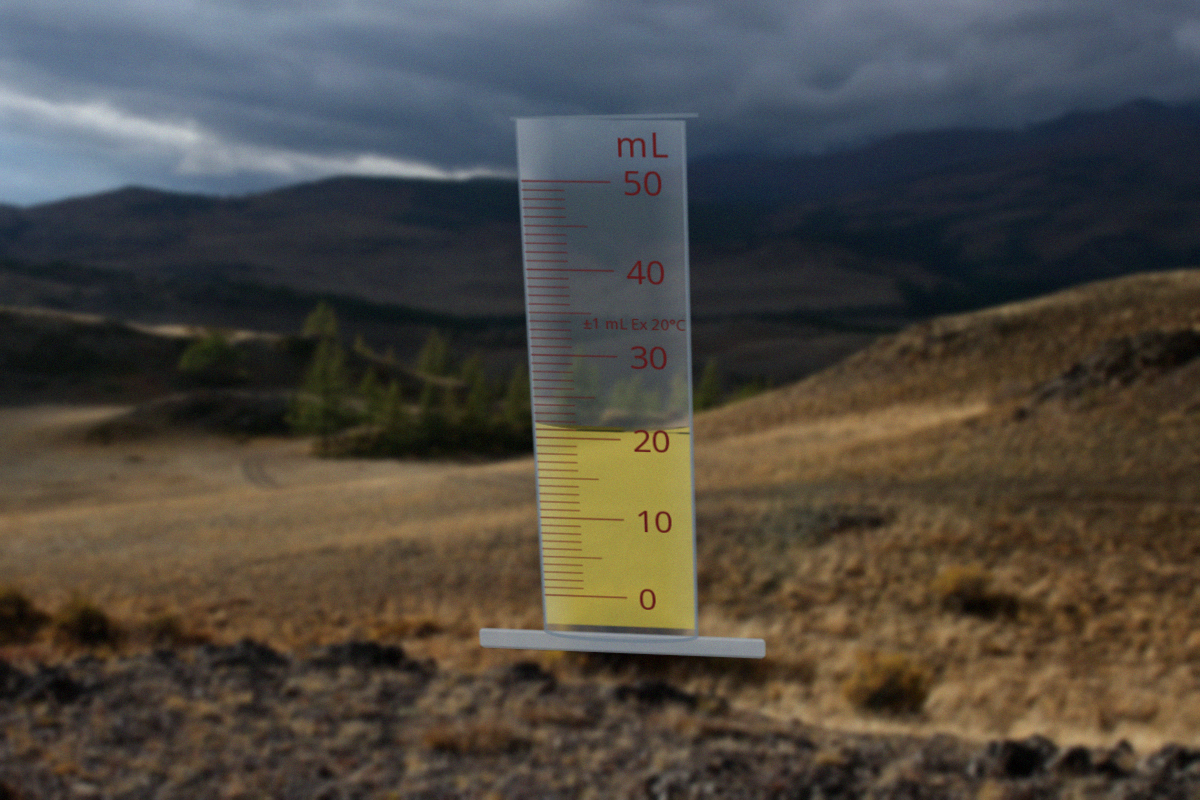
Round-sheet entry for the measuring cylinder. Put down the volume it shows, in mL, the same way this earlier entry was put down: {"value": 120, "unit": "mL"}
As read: {"value": 21, "unit": "mL"}
